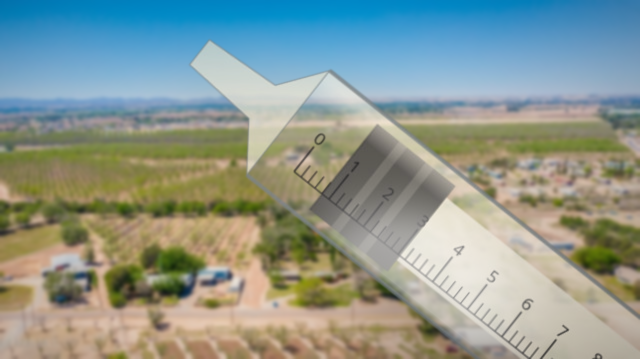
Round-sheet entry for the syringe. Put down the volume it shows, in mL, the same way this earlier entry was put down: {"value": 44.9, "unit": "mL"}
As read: {"value": 0.8, "unit": "mL"}
